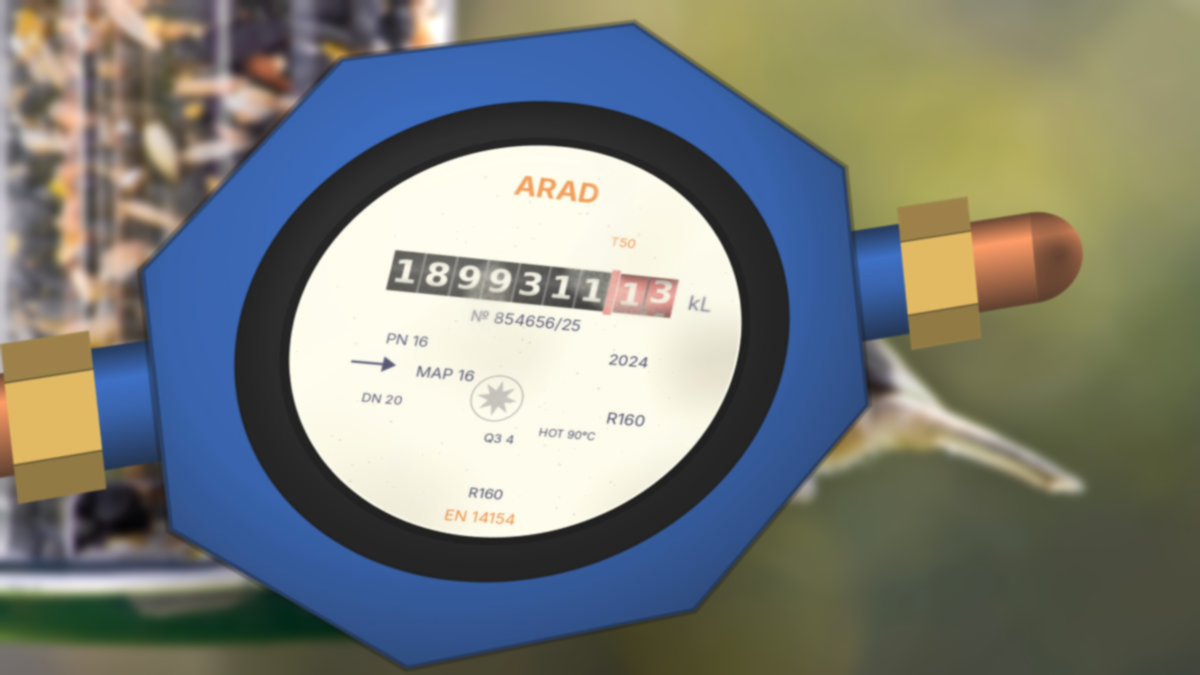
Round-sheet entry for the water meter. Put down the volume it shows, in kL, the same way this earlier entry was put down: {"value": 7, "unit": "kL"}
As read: {"value": 1899311.13, "unit": "kL"}
